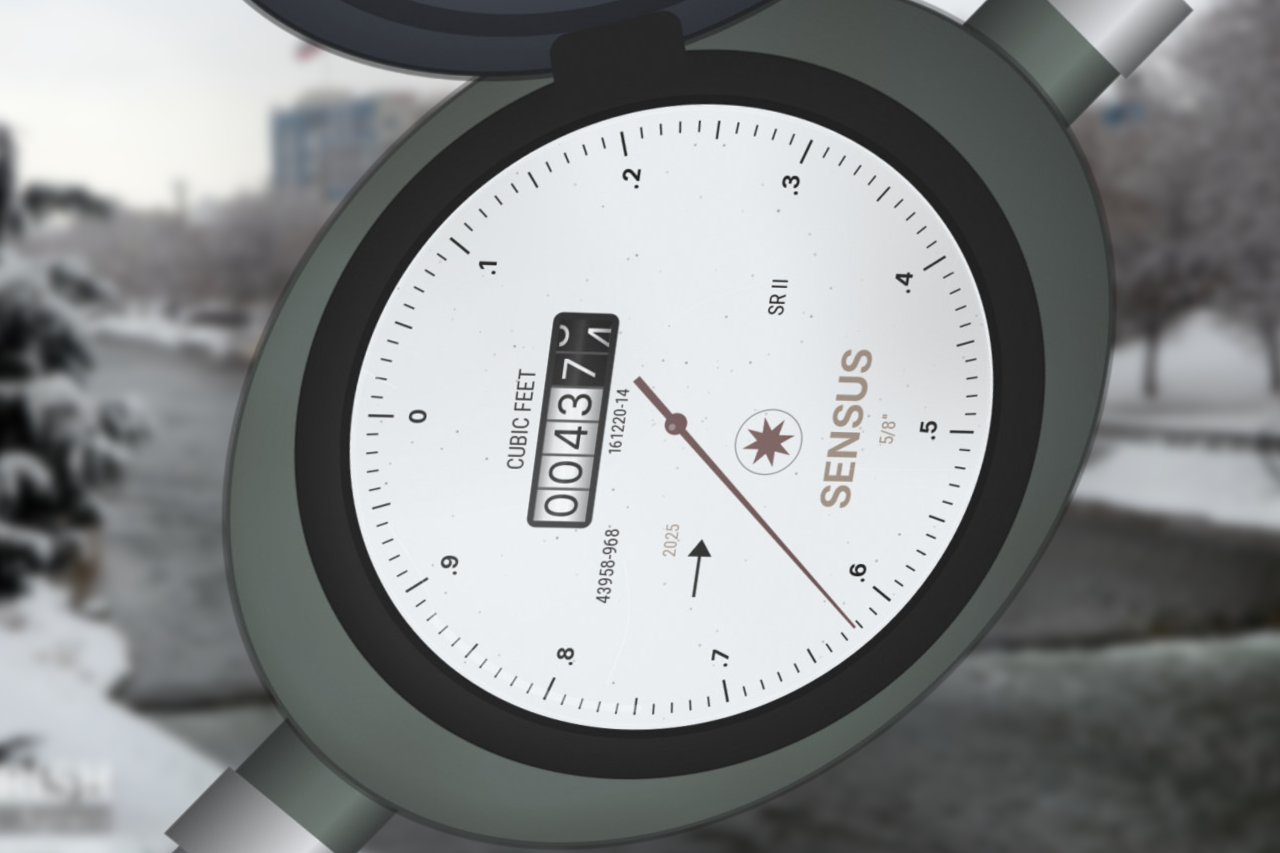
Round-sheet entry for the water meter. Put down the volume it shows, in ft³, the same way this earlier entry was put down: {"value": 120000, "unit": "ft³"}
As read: {"value": 4373.62, "unit": "ft³"}
